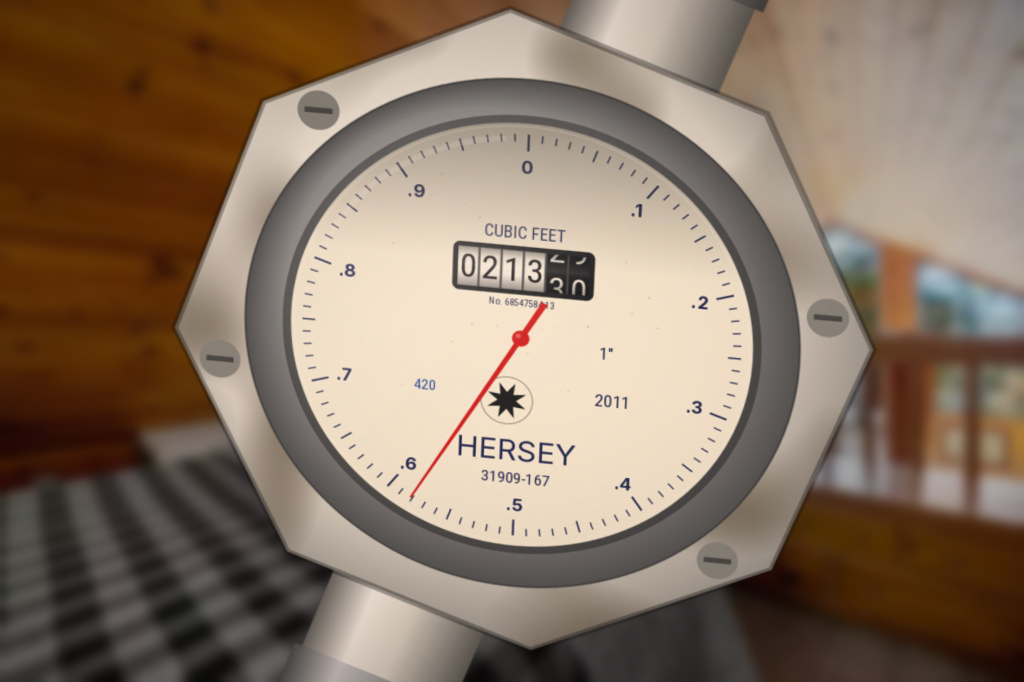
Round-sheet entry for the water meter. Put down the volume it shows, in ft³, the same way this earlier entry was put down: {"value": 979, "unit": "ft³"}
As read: {"value": 21329.58, "unit": "ft³"}
